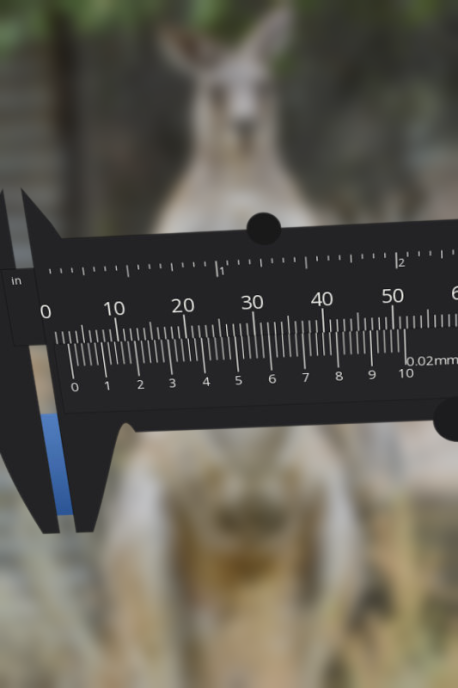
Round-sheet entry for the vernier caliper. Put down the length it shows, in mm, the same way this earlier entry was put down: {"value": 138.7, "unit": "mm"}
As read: {"value": 2.6, "unit": "mm"}
